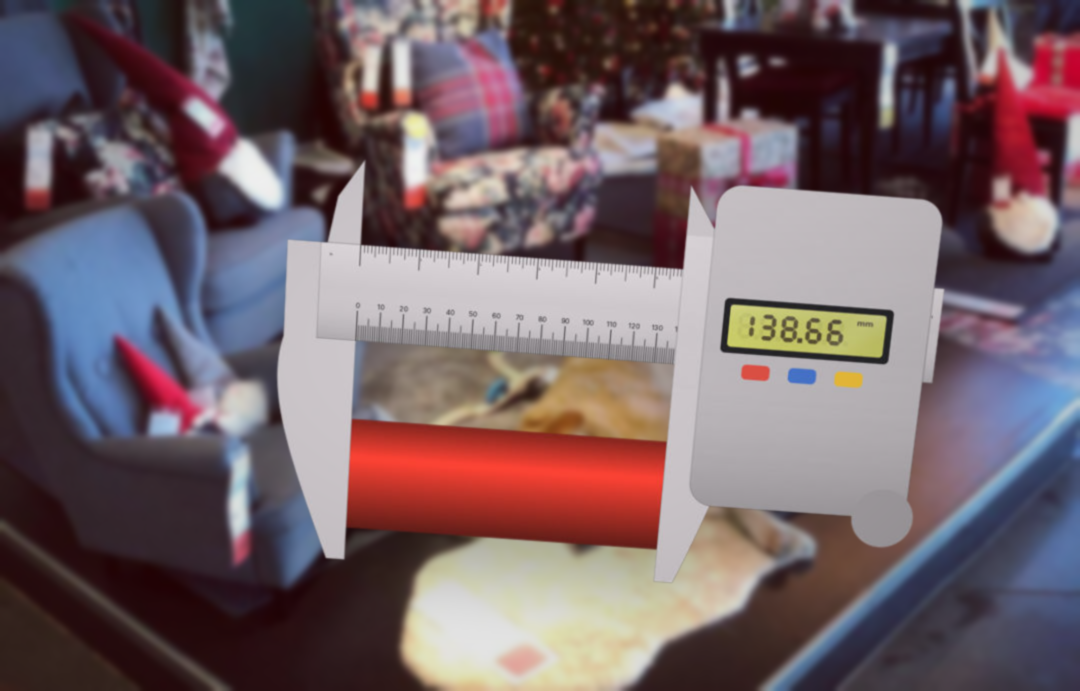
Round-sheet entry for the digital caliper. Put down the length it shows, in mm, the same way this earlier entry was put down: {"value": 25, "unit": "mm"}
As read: {"value": 138.66, "unit": "mm"}
